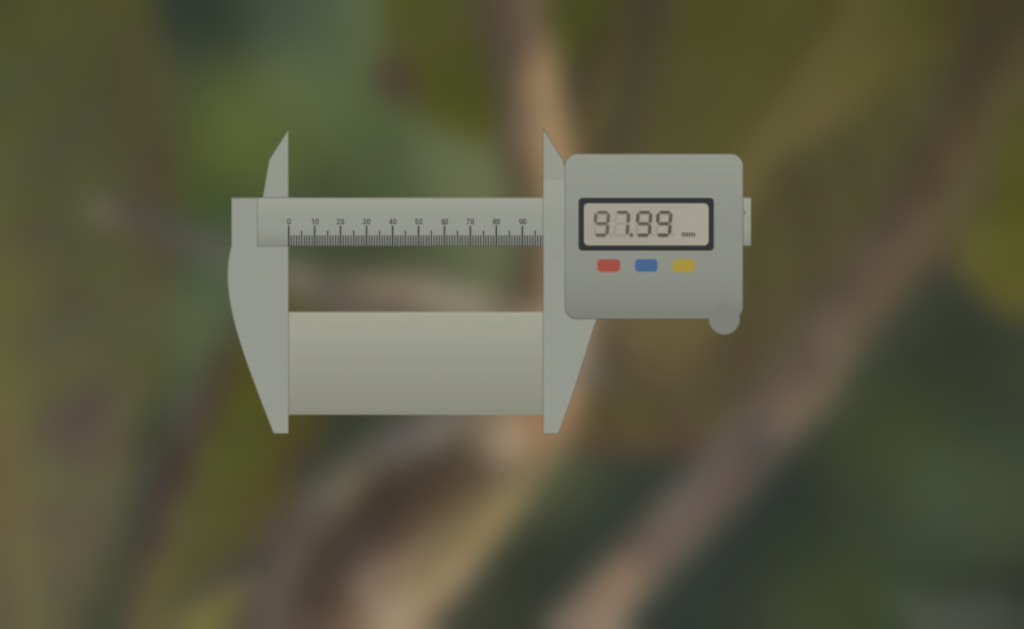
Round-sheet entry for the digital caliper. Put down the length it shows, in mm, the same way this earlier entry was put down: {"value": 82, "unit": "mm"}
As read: {"value": 97.99, "unit": "mm"}
